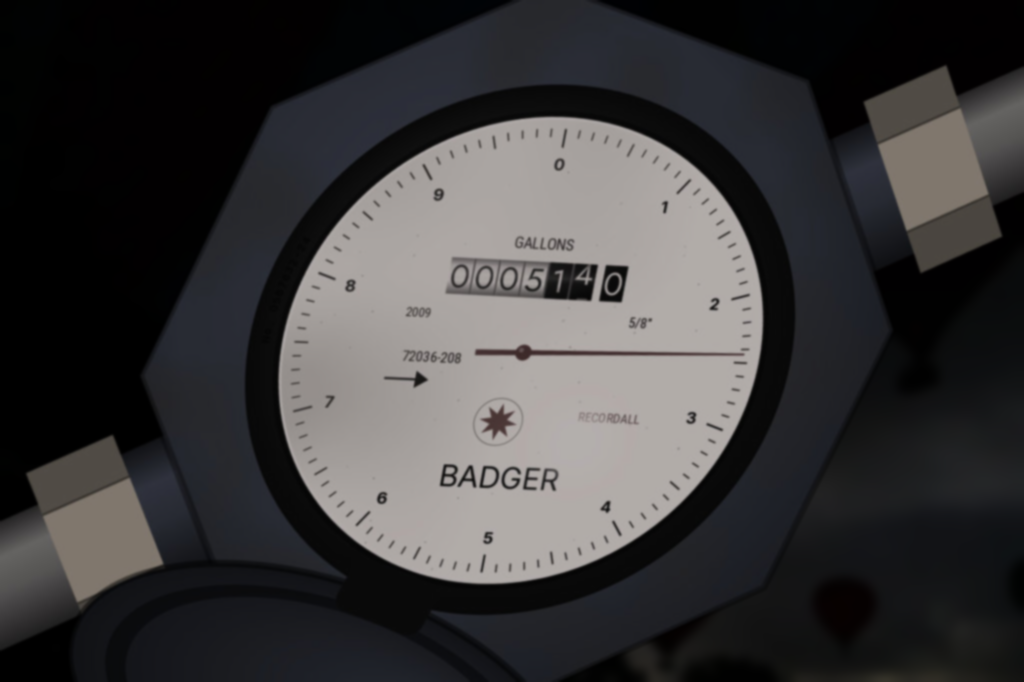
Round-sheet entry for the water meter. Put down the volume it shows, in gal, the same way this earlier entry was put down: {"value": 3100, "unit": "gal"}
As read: {"value": 5142.4, "unit": "gal"}
